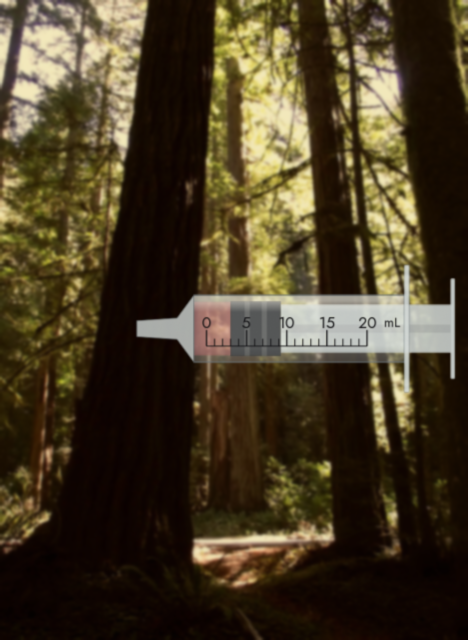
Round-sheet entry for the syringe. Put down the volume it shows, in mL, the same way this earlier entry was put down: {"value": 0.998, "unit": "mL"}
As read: {"value": 3, "unit": "mL"}
